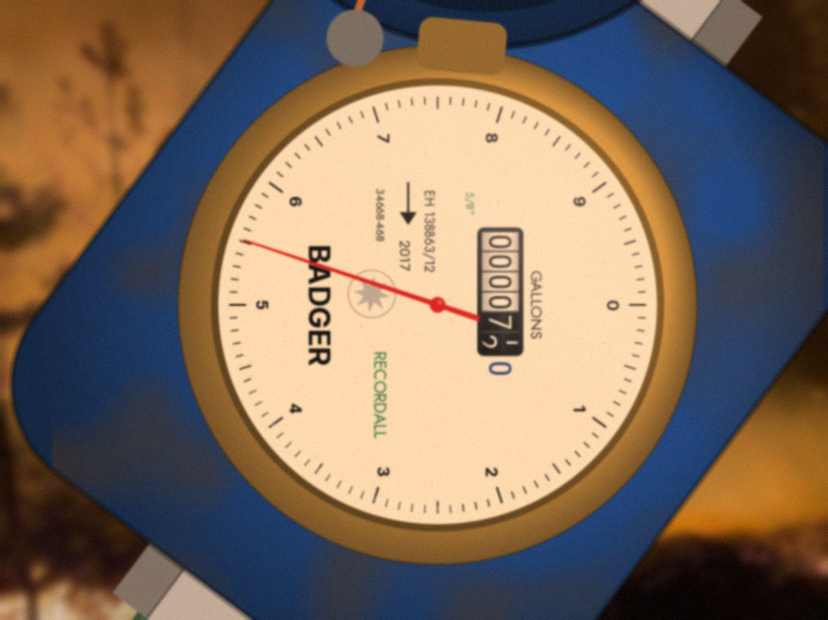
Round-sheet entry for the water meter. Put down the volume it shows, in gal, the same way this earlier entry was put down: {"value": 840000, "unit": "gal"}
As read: {"value": 715.5, "unit": "gal"}
